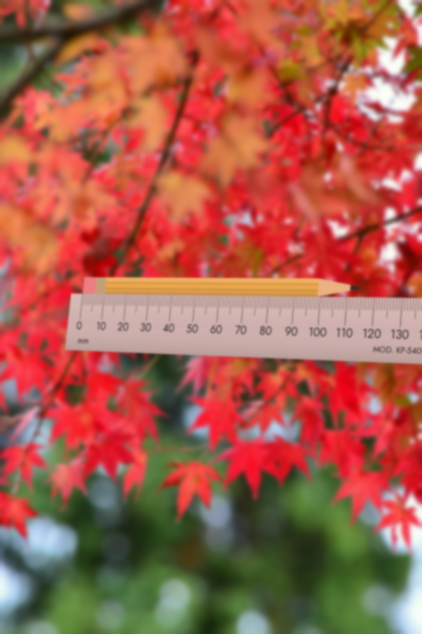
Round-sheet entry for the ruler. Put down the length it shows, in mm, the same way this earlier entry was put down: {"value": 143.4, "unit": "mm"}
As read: {"value": 115, "unit": "mm"}
